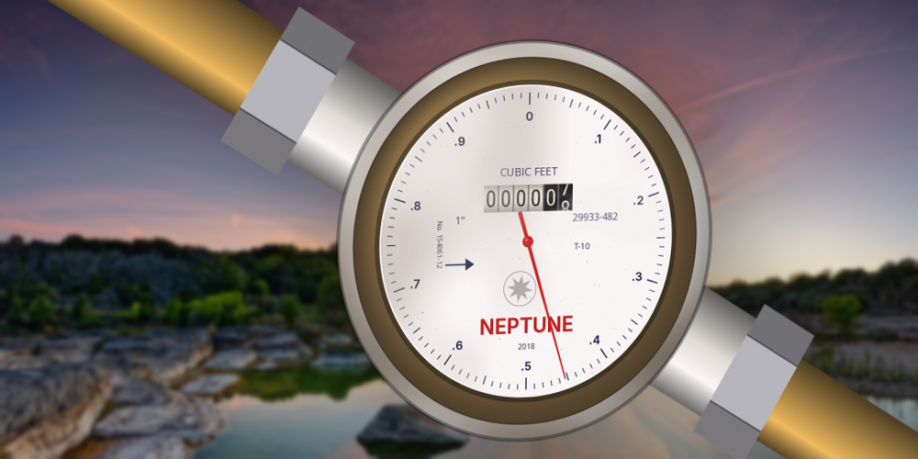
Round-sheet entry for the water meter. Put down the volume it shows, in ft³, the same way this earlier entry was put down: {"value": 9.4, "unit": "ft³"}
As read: {"value": 7.45, "unit": "ft³"}
